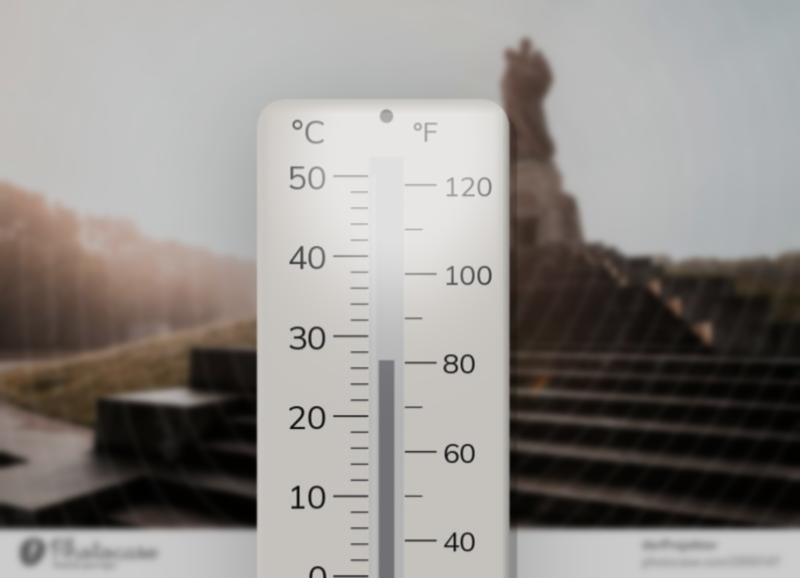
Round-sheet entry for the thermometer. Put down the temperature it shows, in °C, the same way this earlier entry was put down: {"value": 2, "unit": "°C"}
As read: {"value": 27, "unit": "°C"}
